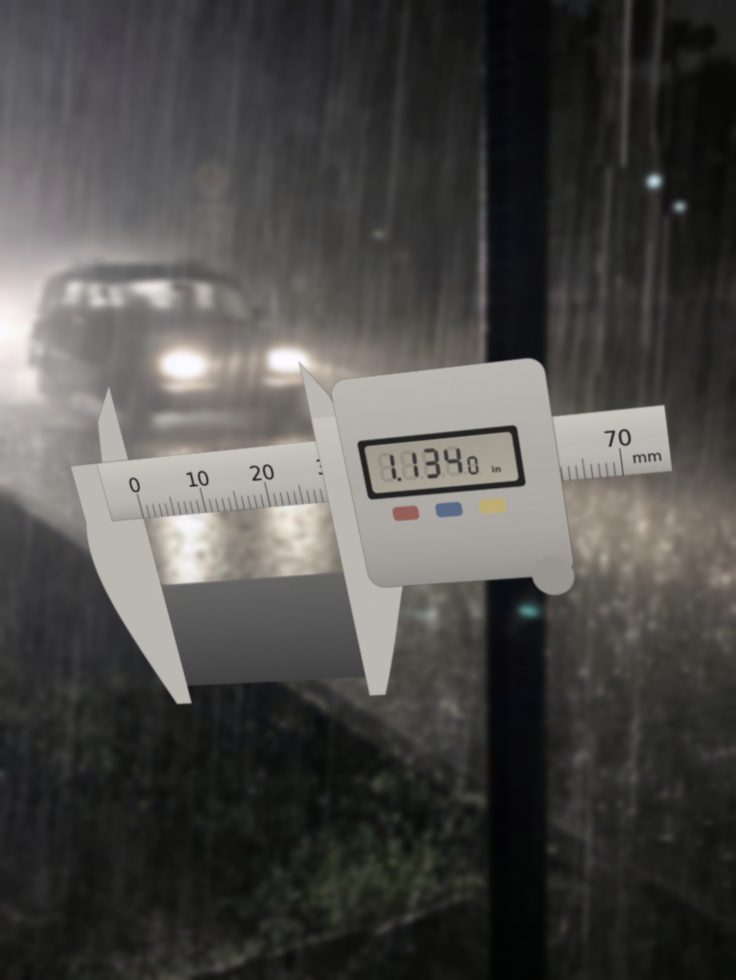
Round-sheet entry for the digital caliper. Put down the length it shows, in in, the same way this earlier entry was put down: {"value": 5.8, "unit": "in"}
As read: {"value": 1.1340, "unit": "in"}
